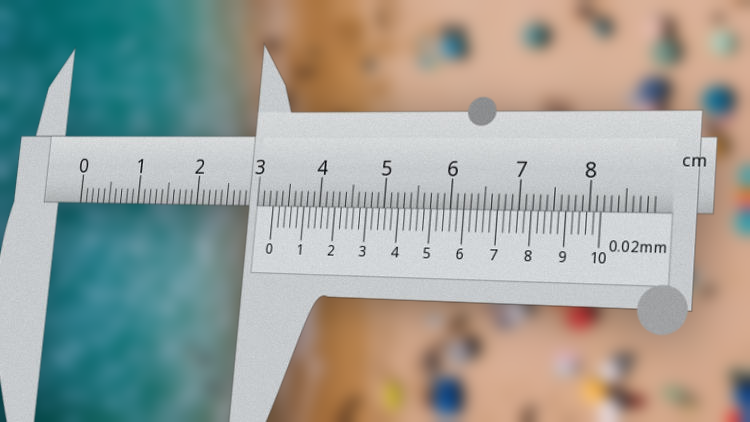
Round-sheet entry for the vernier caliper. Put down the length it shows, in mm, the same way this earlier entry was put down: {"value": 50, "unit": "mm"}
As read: {"value": 32.6, "unit": "mm"}
